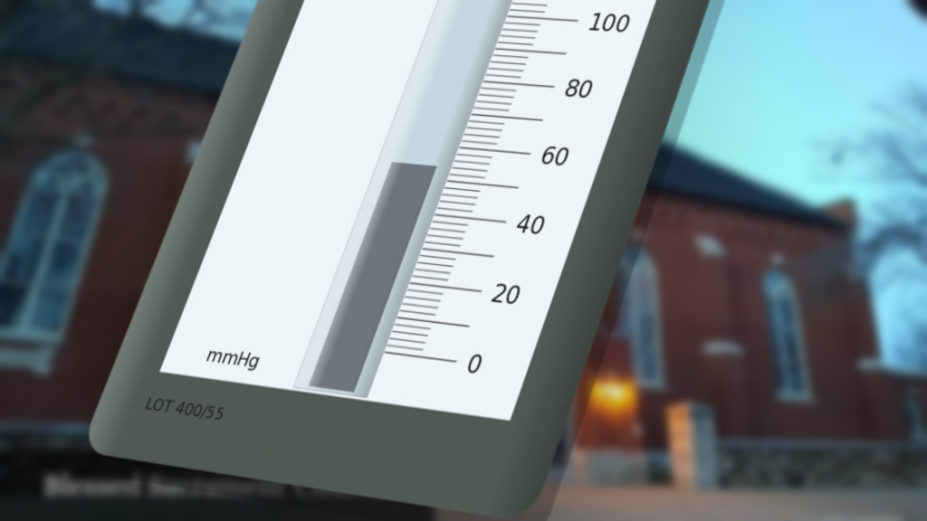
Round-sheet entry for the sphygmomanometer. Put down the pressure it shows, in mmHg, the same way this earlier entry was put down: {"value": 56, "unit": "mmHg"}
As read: {"value": 54, "unit": "mmHg"}
